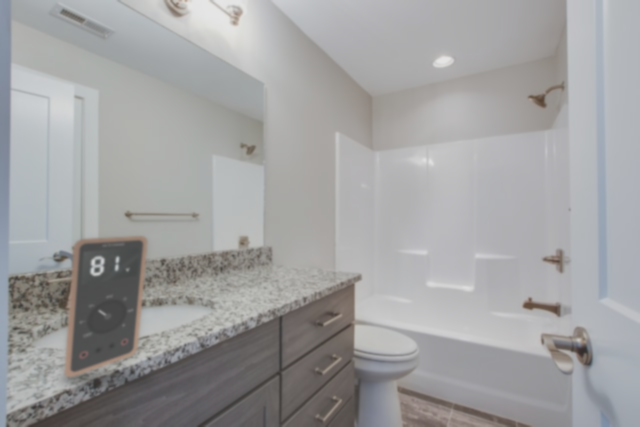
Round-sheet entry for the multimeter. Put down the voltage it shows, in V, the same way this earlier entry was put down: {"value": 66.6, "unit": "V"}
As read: {"value": 81, "unit": "V"}
